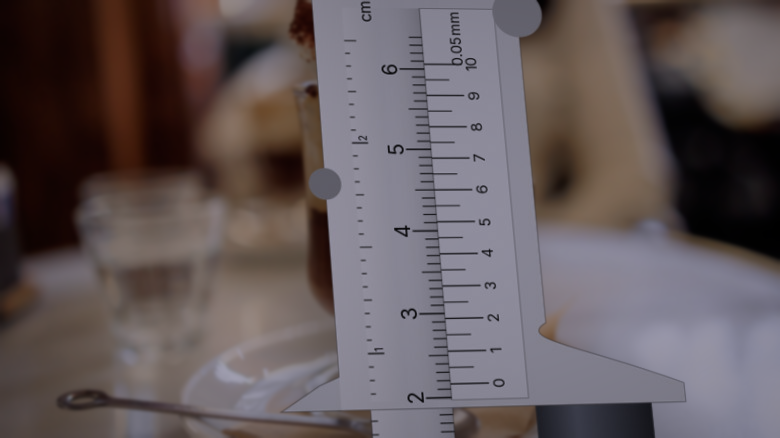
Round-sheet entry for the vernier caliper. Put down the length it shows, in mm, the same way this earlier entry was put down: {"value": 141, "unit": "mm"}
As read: {"value": 21.6, "unit": "mm"}
